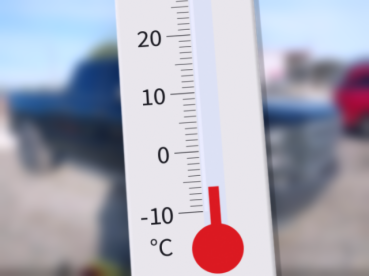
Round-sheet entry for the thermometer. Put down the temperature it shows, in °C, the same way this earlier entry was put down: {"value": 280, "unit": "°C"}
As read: {"value": -6, "unit": "°C"}
